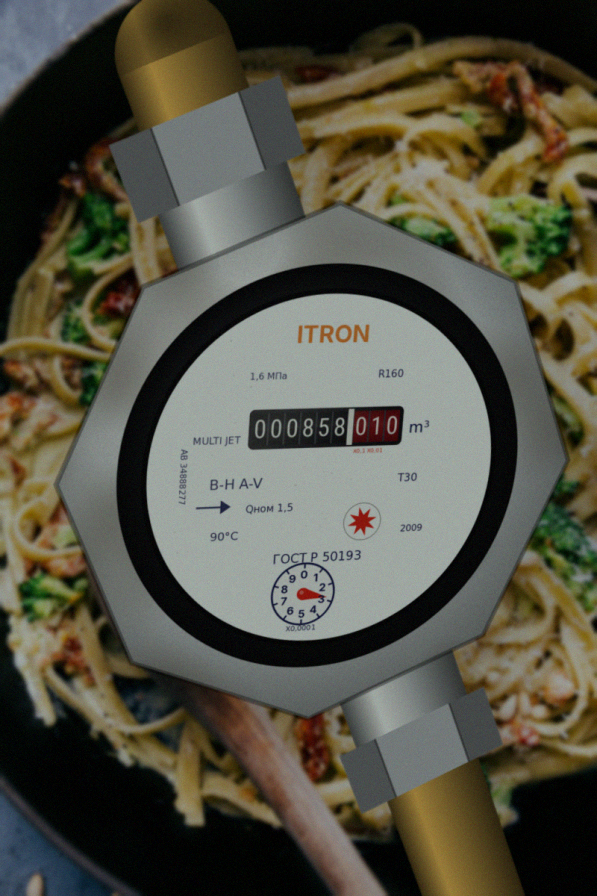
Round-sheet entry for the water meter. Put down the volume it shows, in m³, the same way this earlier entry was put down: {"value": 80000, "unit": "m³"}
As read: {"value": 858.0102, "unit": "m³"}
